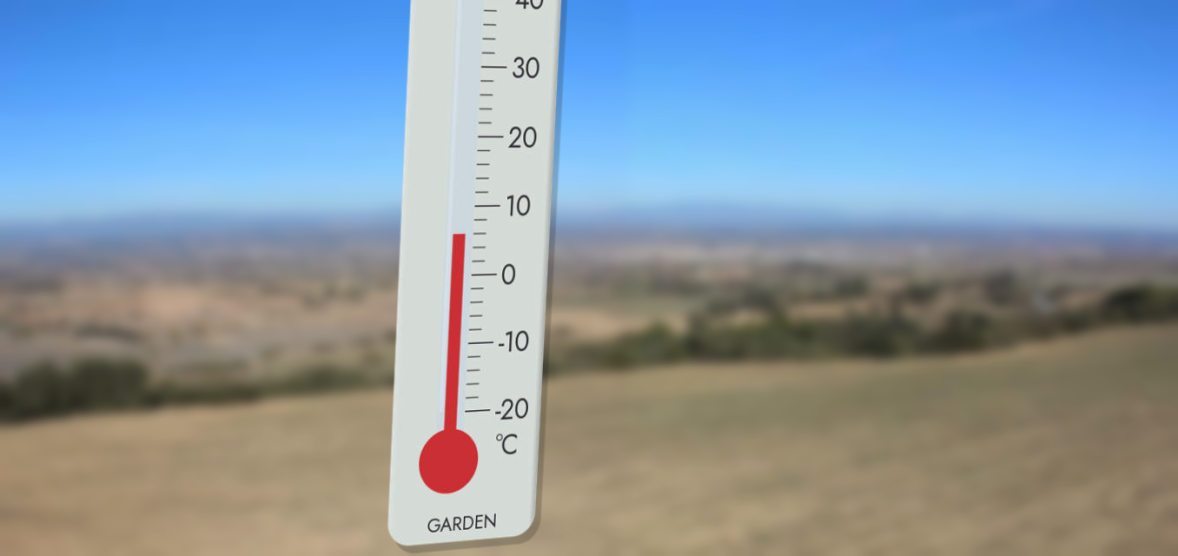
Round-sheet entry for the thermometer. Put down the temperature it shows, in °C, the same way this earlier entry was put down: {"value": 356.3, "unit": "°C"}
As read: {"value": 6, "unit": "°C"}
